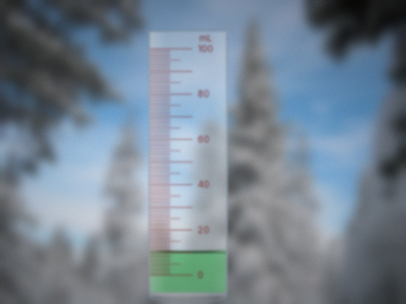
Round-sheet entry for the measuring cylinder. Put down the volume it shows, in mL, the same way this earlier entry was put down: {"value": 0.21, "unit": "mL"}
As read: {"value": 10, "unit": "mL"}
